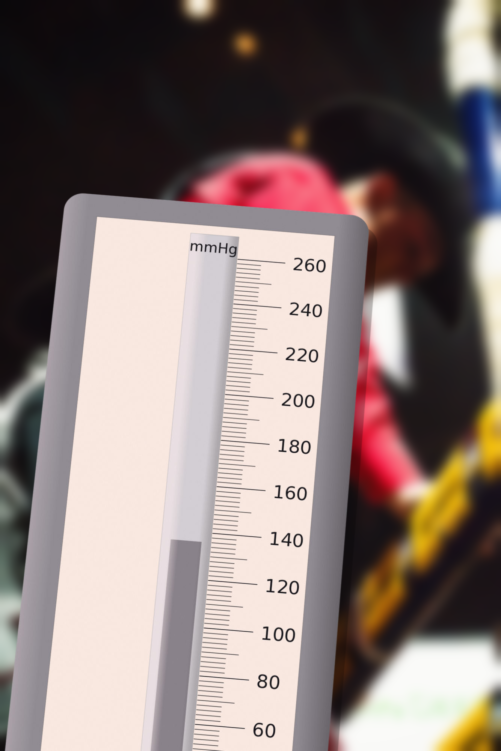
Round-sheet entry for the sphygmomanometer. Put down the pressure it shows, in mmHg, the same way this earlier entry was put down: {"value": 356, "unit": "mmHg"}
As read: {"value": 136, "unit": "mmHg"}
